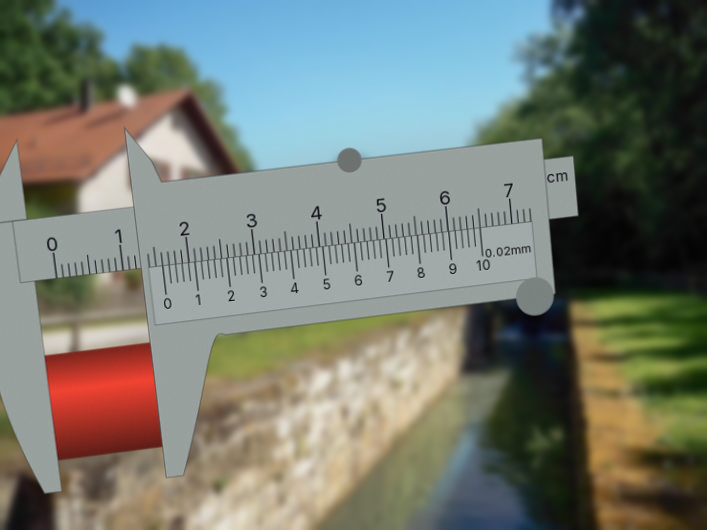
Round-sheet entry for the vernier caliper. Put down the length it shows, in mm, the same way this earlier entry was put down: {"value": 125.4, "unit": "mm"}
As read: {"value": 16.0, "unit": "mm"}
